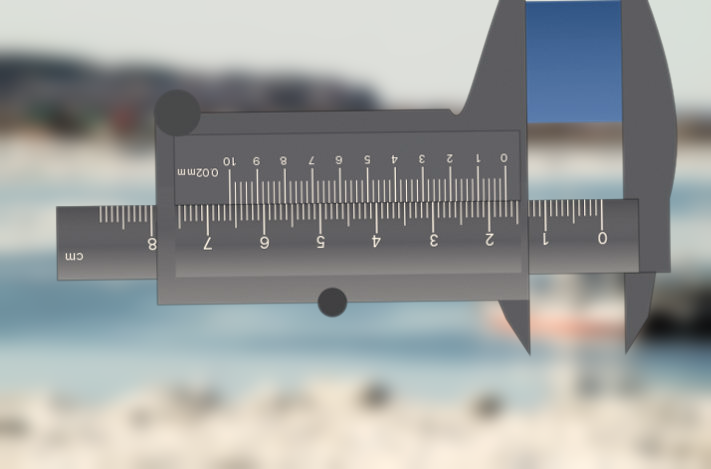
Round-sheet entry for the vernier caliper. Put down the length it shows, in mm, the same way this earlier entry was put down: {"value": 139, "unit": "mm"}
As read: {"value": 17.0, "unit": "mm"}
